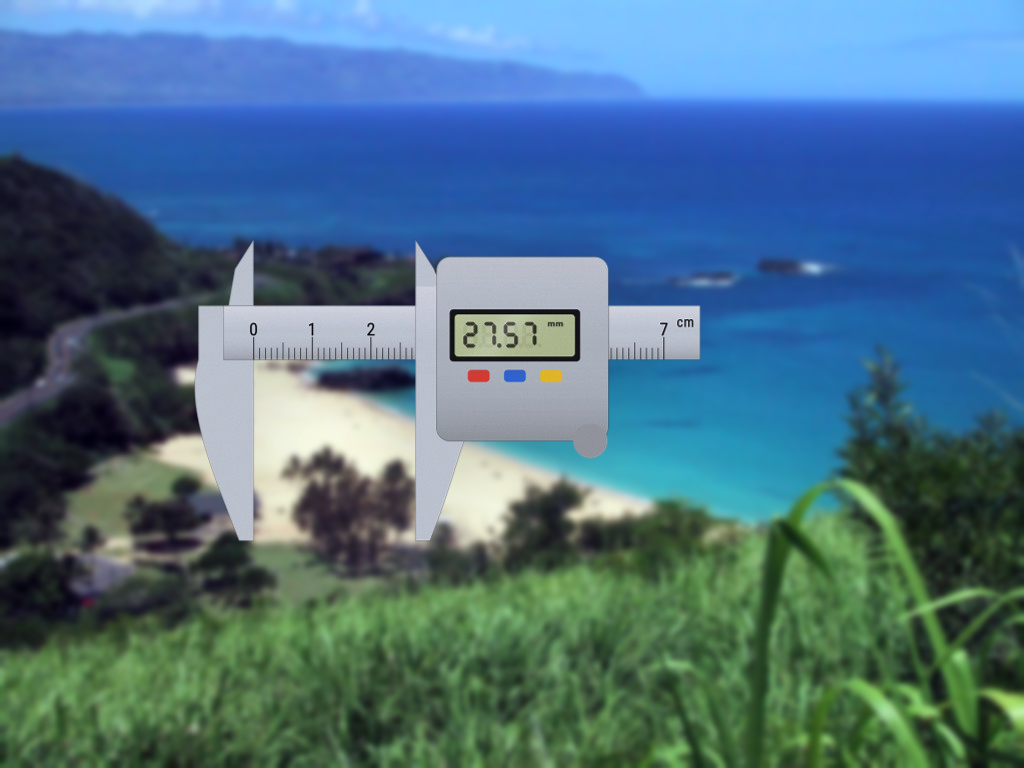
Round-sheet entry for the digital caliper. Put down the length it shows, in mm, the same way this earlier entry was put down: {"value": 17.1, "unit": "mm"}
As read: {"value": 27.57, "unit": "mm"}
